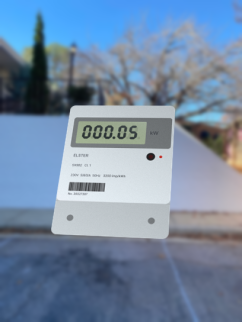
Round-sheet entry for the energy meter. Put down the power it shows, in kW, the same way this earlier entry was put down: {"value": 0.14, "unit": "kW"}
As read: {"value": 0.05, "unit": "kW"}
